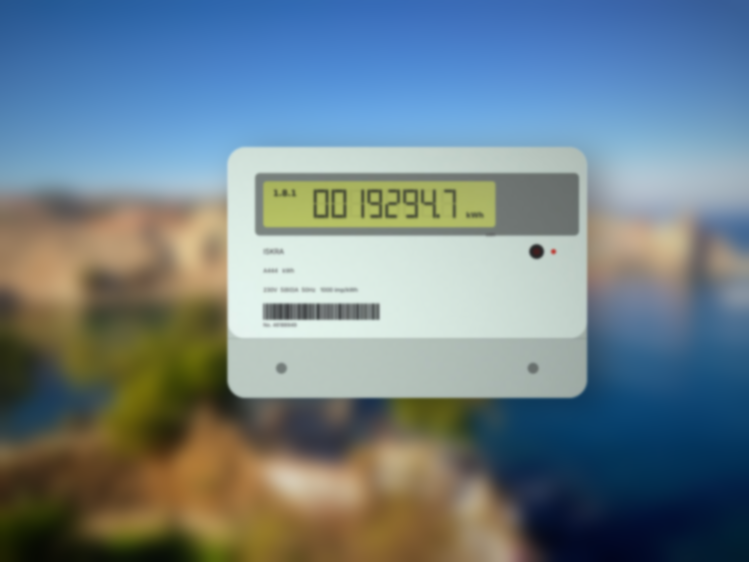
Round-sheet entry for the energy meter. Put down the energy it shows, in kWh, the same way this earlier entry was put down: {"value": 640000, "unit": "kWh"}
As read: {"value": 19294.7, "unit": "kWh"}
